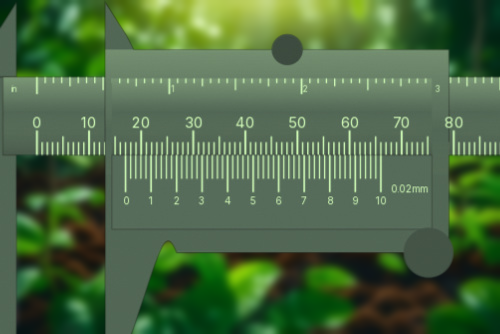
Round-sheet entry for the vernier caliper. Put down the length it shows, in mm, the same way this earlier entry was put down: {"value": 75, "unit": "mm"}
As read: {"value": 17.0, "unit": "mm"}
